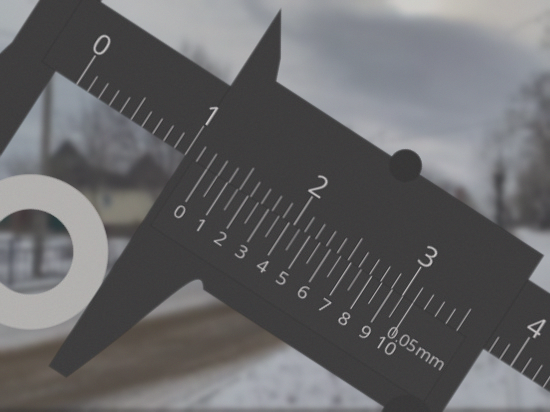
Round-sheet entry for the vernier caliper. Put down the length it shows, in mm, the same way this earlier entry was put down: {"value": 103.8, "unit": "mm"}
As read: {"value": 12.0, "unit": "mm"}
